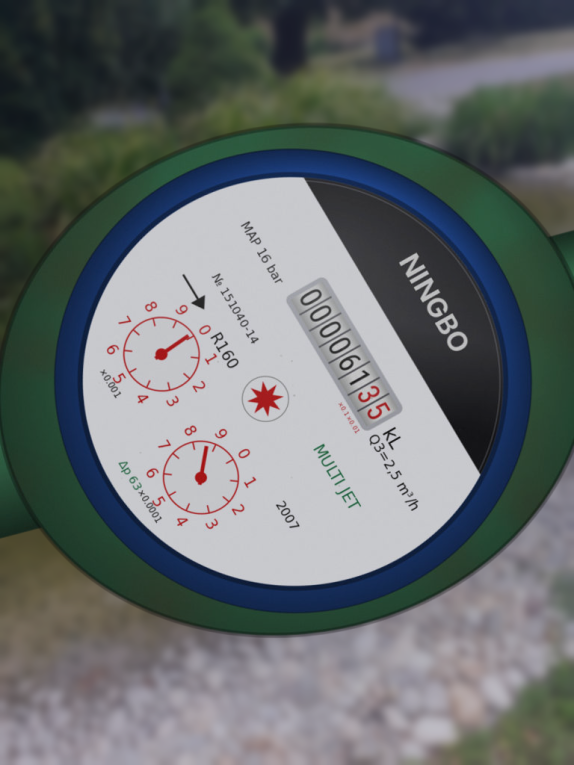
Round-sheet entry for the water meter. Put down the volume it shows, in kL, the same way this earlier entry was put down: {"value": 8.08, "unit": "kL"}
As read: {"value": 61.3498, "unit": "kL"}
